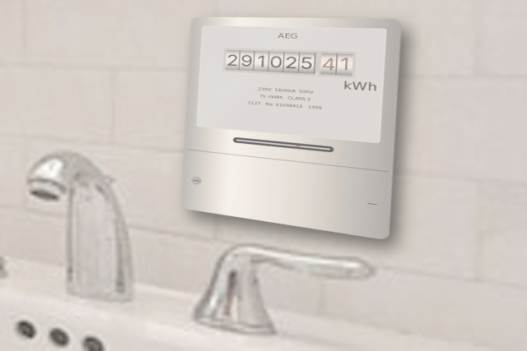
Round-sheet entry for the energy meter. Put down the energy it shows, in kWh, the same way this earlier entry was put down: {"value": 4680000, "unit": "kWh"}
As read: {"value": 291025.41, "unit": "kWh"}
